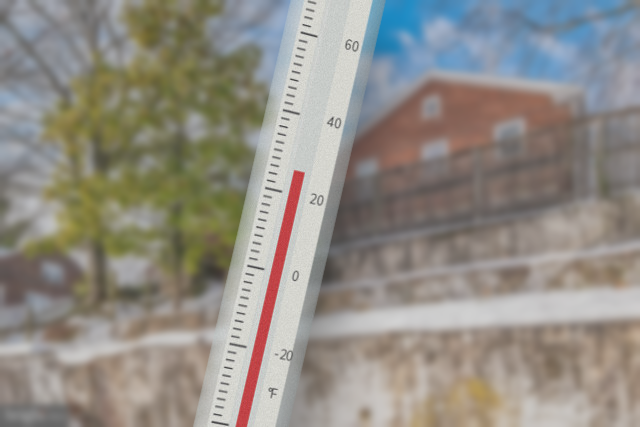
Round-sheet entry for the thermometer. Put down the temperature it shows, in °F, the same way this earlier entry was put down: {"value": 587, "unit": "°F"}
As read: {"value": 26, "unit": "°F"}
